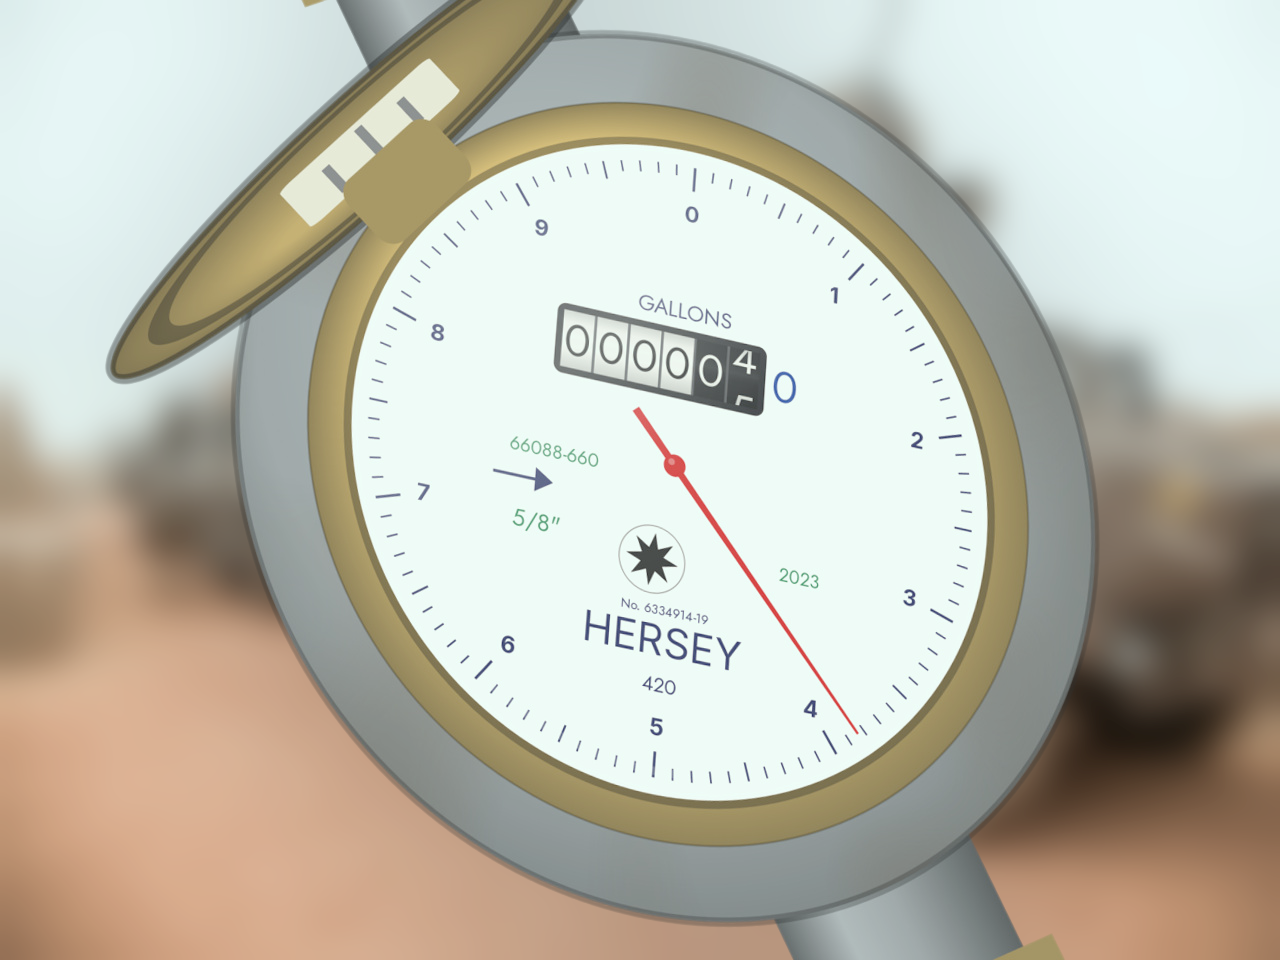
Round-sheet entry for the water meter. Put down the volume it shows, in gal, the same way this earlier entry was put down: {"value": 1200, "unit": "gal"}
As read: {"value": 43.8, "unit": "gal"}
